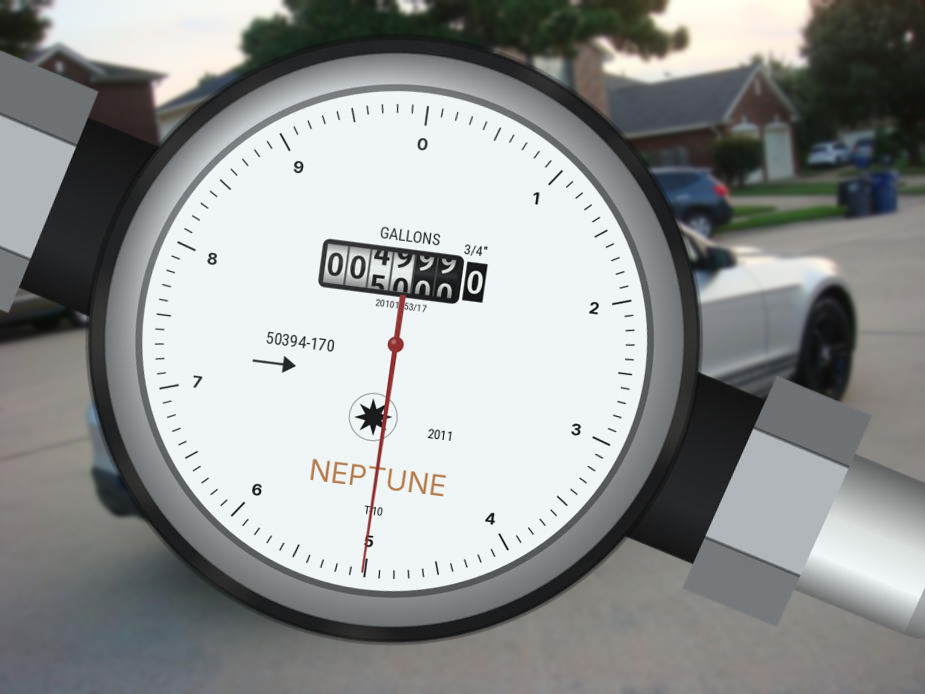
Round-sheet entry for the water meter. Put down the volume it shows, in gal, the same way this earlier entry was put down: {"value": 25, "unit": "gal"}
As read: {"value": 49995.0, "unit": "gal"}
